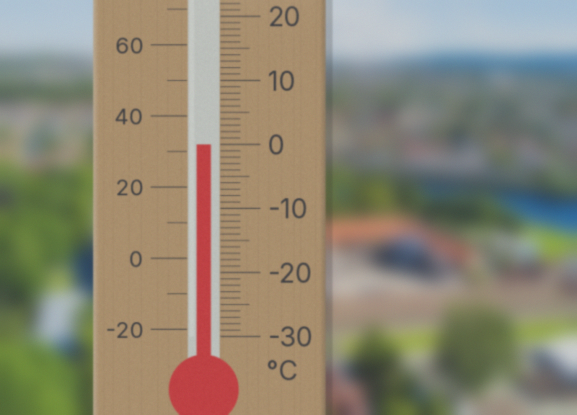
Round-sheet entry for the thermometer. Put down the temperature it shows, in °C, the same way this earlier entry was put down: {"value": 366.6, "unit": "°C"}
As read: {"value": 0, "unit": "°C"}
